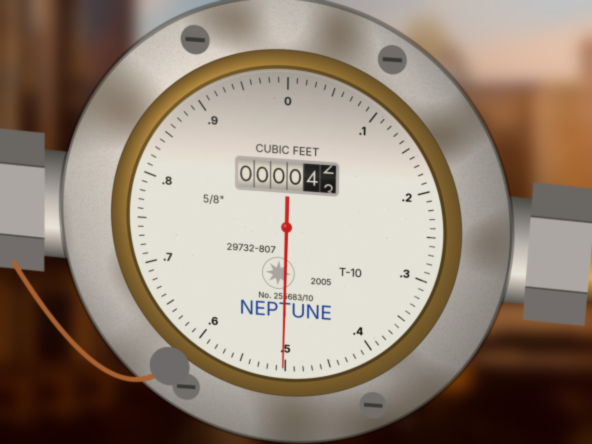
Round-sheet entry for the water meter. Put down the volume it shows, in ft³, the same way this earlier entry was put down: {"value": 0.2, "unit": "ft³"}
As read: {"value": 42.50, "unit": "ft³"}
